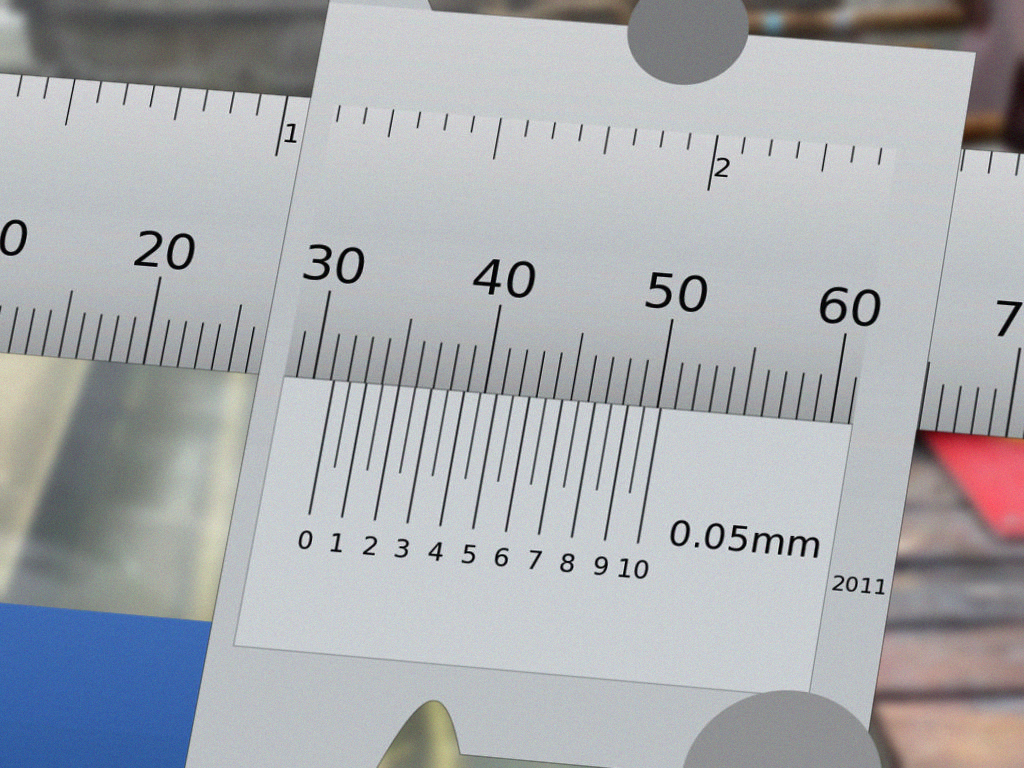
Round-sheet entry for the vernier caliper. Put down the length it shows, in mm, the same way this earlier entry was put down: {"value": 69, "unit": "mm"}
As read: {"value": 31.2, "unit": "mm"}
